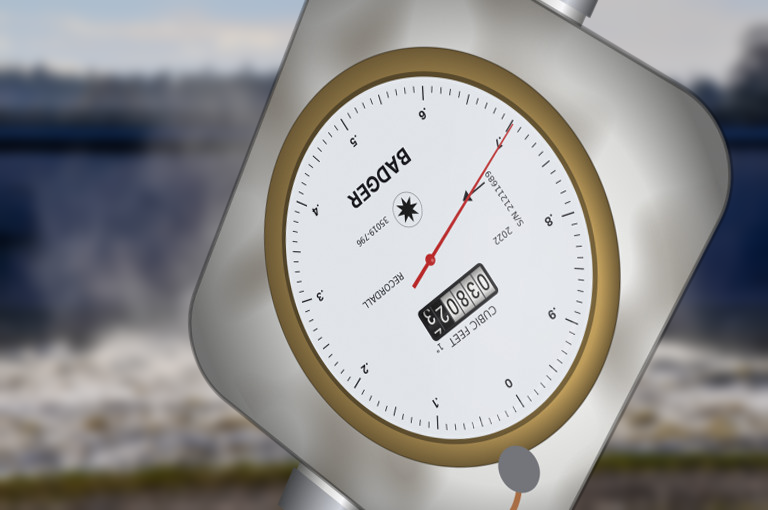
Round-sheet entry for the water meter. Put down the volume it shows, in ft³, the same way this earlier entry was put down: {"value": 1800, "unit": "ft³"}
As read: {"value": 38022.70, "unit": "ft³"}
